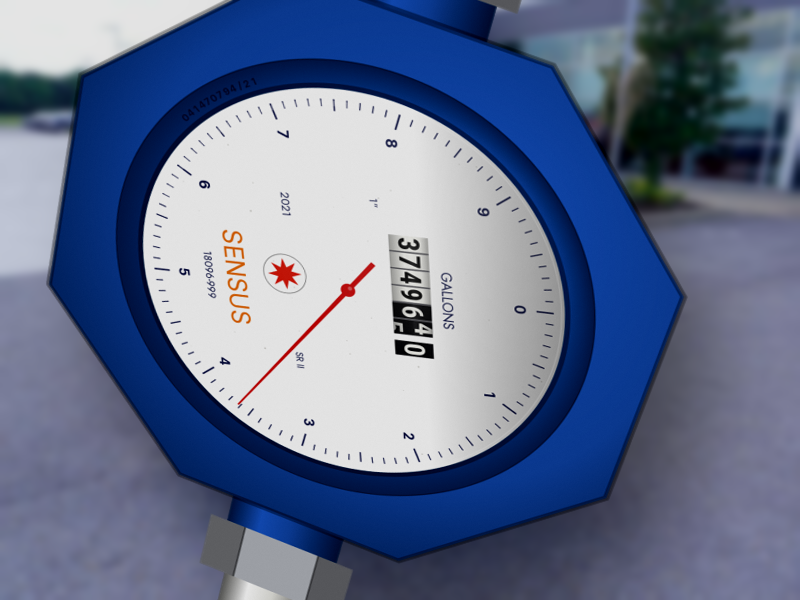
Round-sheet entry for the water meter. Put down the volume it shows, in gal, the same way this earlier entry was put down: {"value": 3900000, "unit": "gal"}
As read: {"value": 3749643.6, "unit": "gal"}
